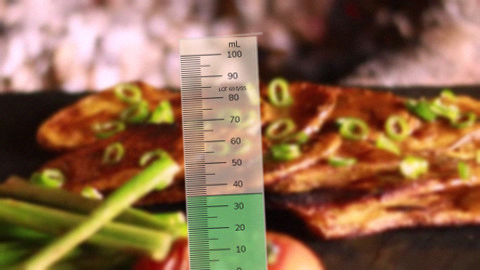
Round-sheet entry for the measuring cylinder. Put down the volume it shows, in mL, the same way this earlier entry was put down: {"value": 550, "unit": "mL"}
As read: {"value": 35, "unit": "mL"}
